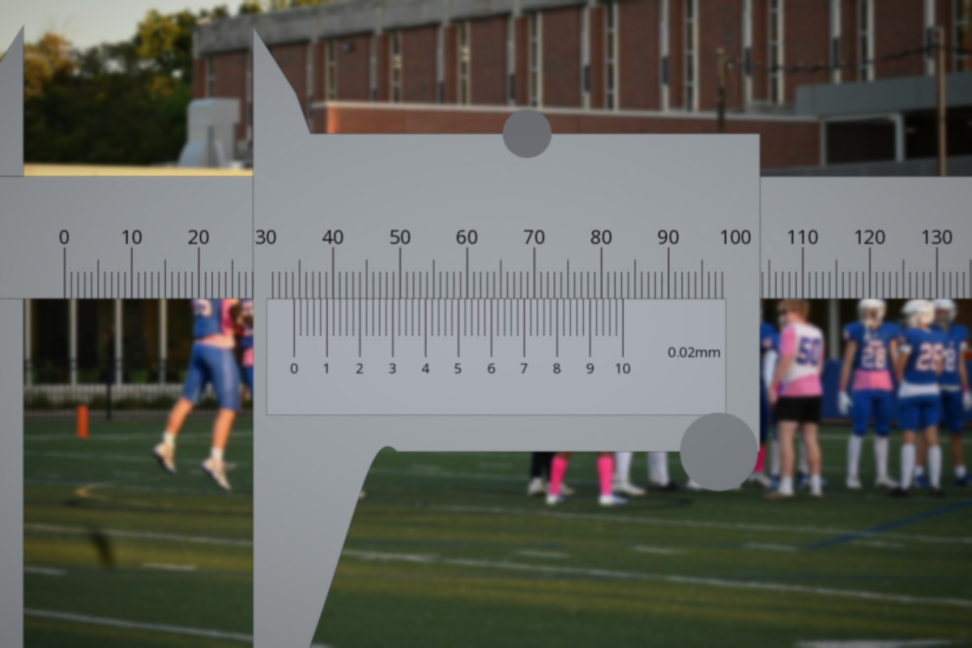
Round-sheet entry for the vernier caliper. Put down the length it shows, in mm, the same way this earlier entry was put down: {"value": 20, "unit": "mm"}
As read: {"value": 34.2, "unit": "mm"}
